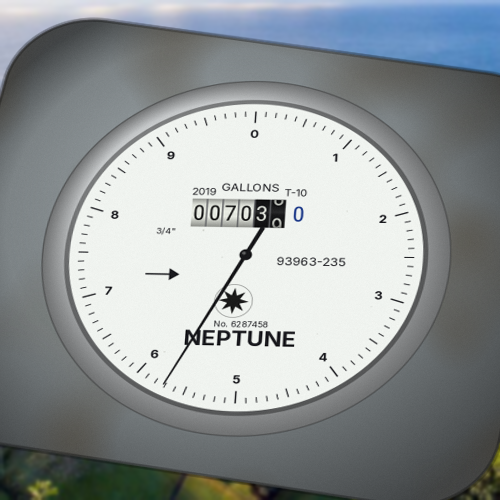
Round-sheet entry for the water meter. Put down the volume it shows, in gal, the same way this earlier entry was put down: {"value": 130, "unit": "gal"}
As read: {"value": 70385.7, "unit": "gal"}
